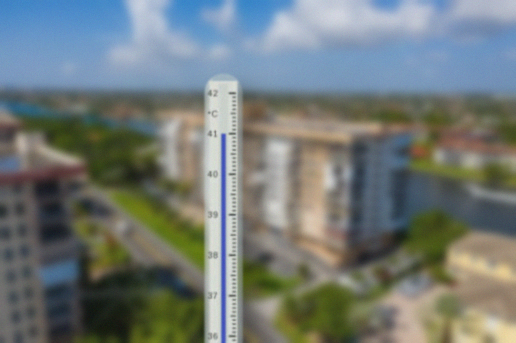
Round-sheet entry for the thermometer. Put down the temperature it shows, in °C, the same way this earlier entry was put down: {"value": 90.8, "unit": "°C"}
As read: {"value": 41, "unit": "°C"}
